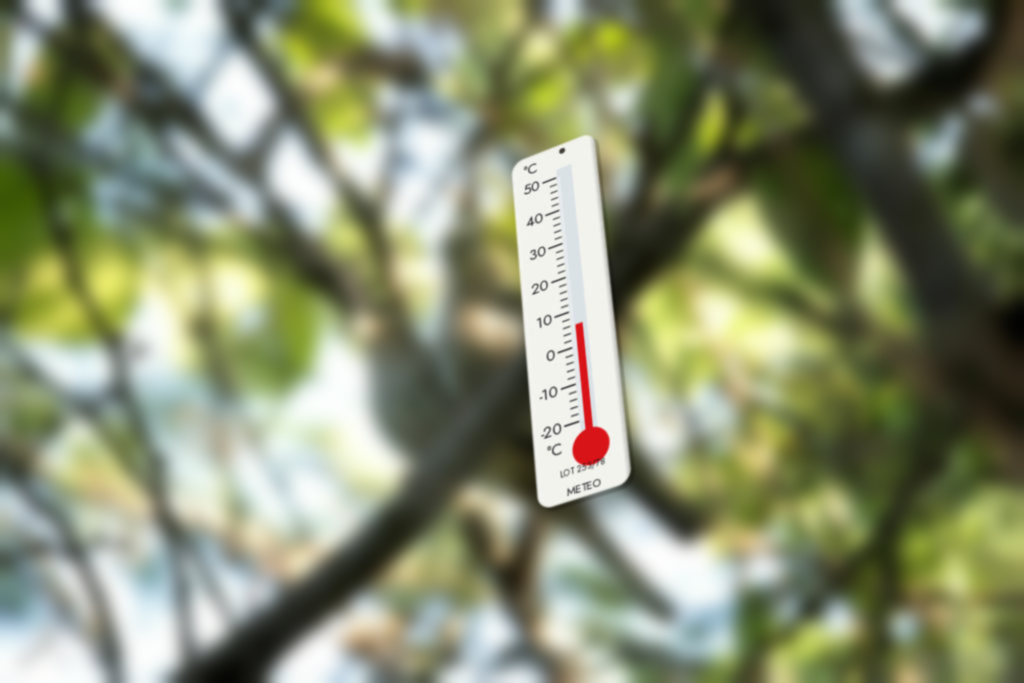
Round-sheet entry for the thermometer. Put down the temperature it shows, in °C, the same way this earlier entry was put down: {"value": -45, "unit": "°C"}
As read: {"value": 6, "unit": "°C"}
